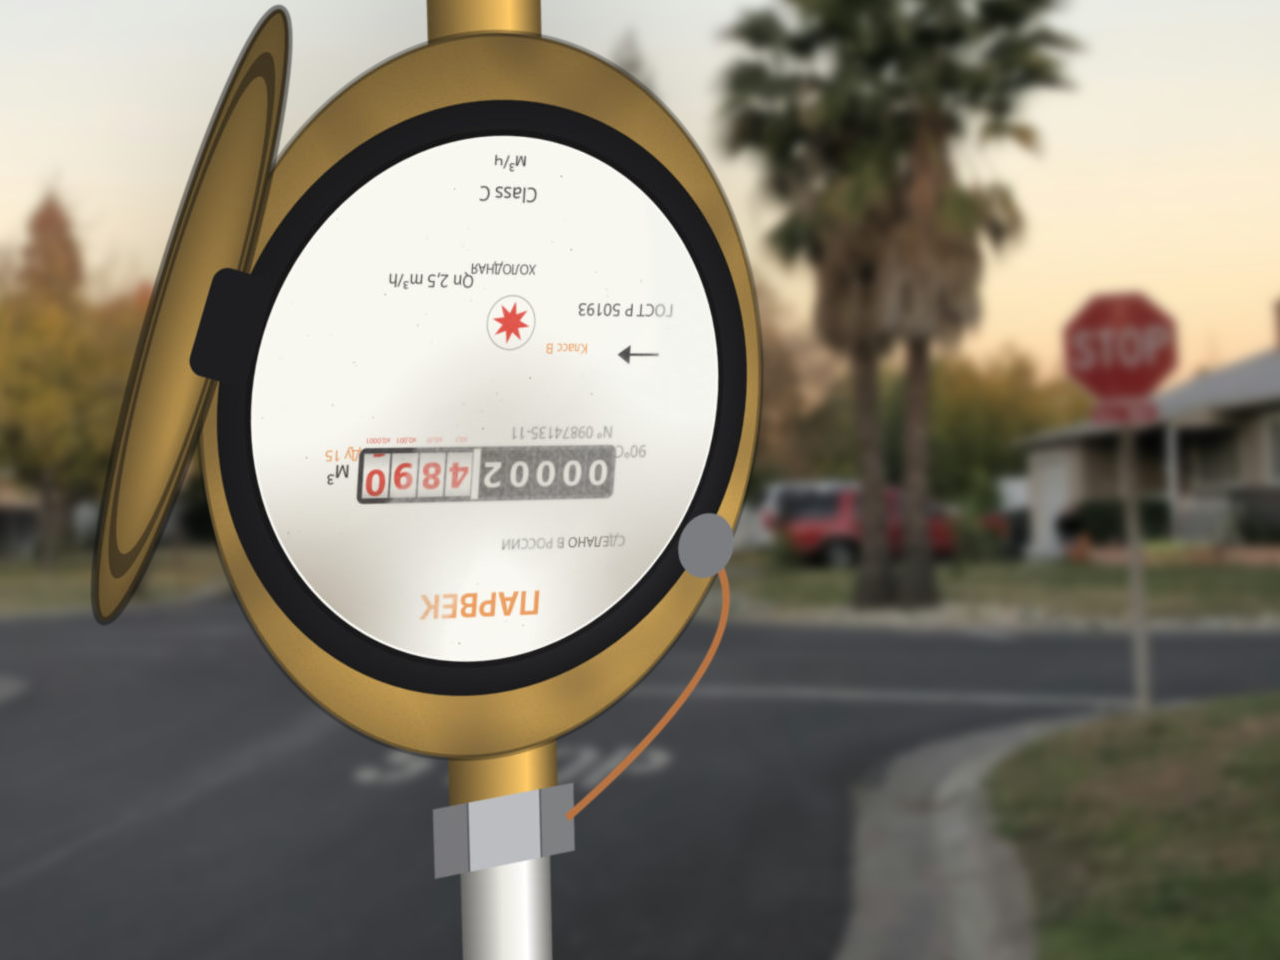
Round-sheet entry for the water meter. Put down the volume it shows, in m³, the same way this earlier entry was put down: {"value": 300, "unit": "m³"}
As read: {"value": 2.4890, "unit": "m³"}
